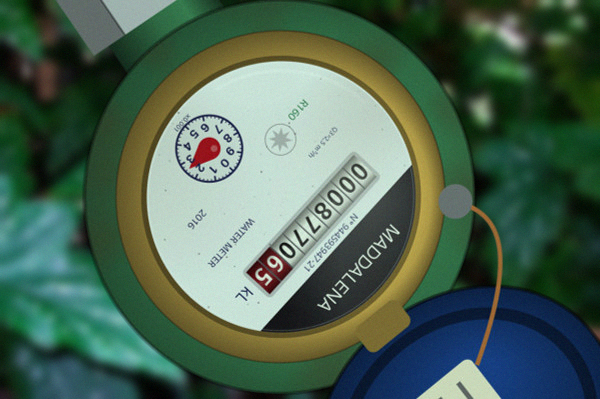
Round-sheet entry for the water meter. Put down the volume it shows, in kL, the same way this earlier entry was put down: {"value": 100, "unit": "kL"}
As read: {"value": 8770.652, "unit": "kL"}
